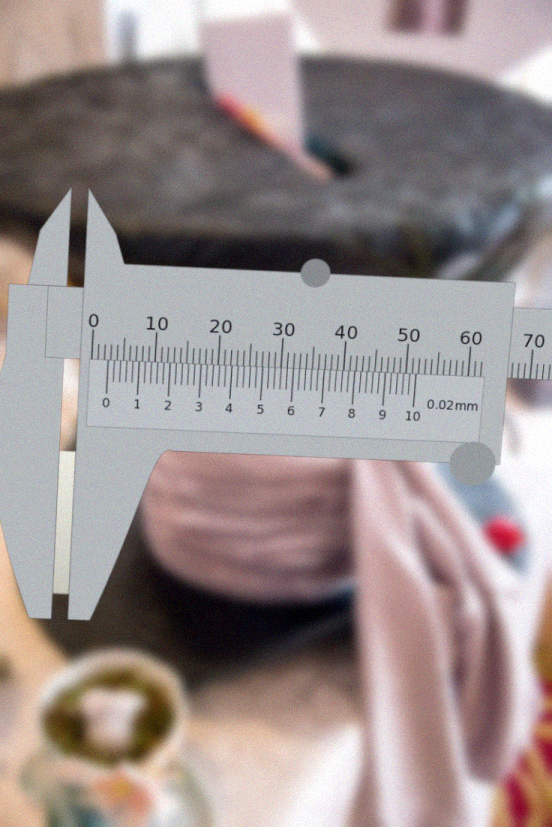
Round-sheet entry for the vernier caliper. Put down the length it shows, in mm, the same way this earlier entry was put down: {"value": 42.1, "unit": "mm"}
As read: {"value": 2.6, "unit": "mm"}
